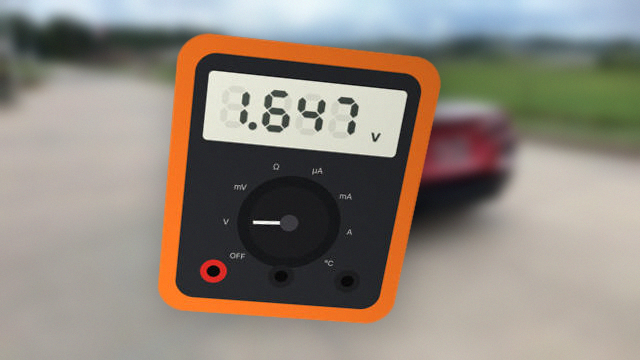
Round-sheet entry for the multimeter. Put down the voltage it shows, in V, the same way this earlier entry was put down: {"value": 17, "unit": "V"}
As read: {"value": 1.647, "unit": "V"}
